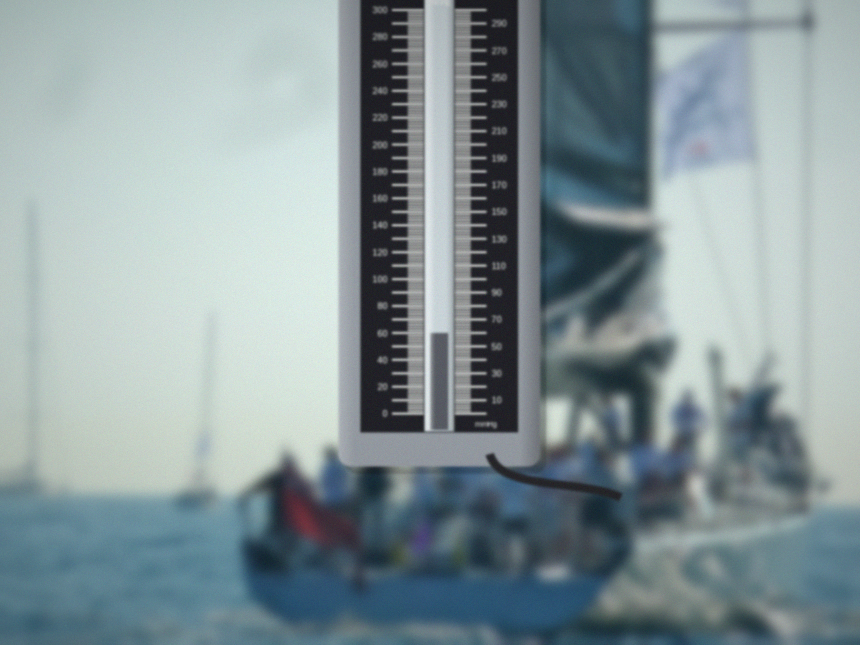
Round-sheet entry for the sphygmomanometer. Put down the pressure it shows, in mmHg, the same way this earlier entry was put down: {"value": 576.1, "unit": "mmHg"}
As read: {"value": 60, "unit": "mmHg"}
